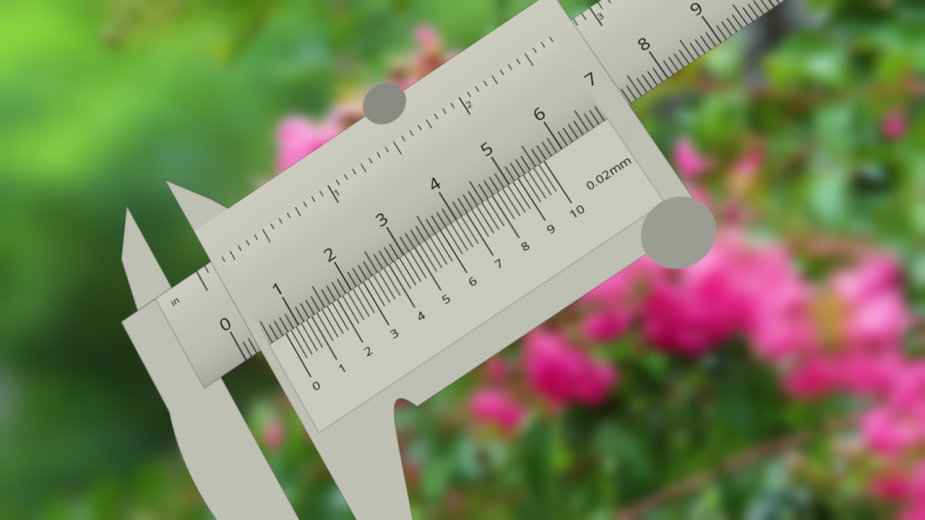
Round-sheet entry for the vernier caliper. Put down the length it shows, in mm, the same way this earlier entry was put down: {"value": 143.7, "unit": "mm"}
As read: {"value": 7.6, "unit": "mm"}
